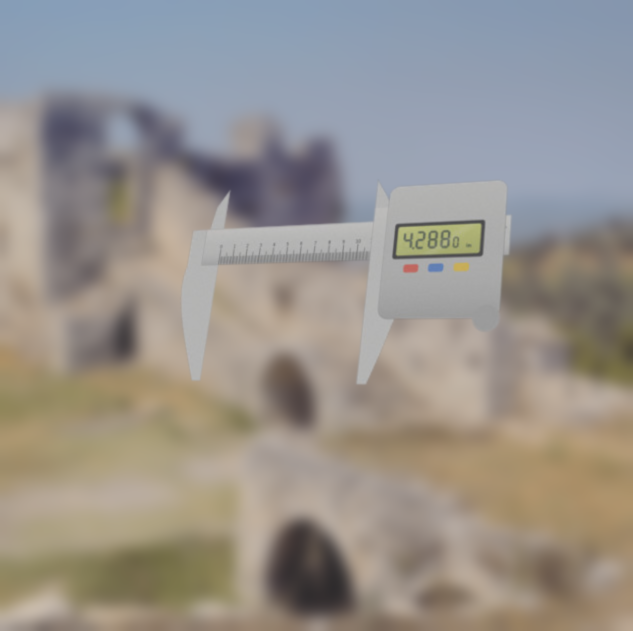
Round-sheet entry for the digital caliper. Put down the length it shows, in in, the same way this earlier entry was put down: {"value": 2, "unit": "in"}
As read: {"value": 4.2880, "unit": "in"}
